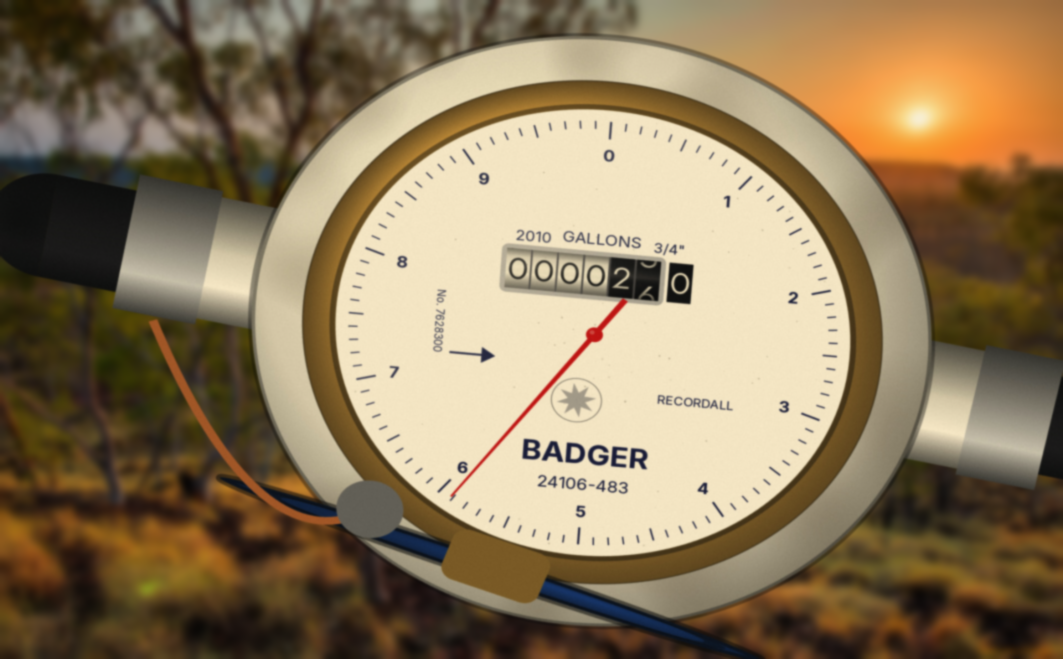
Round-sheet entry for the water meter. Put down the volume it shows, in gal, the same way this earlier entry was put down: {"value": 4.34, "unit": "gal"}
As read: {"value": 255.9, "unit": "gal"}
